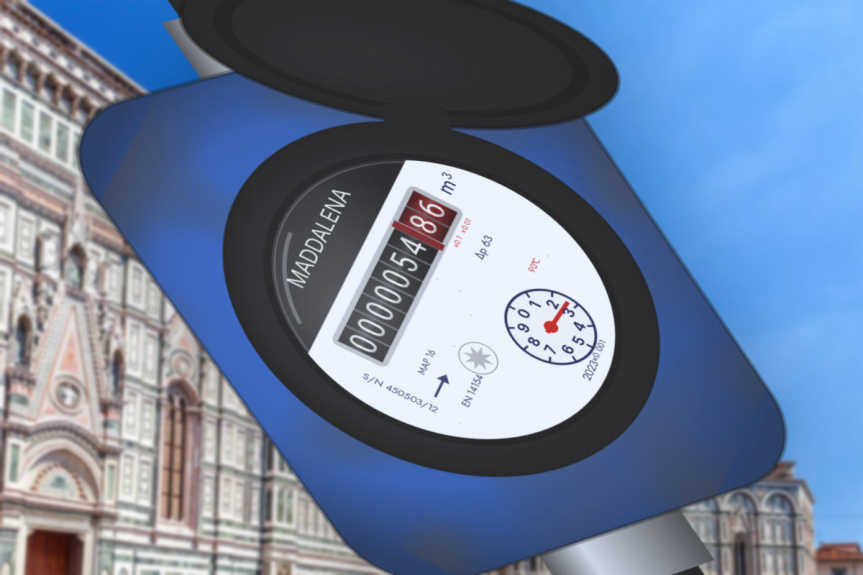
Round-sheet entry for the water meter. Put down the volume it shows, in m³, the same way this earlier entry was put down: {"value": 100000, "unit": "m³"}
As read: {"value": 54.862, "unit": "m³"}
